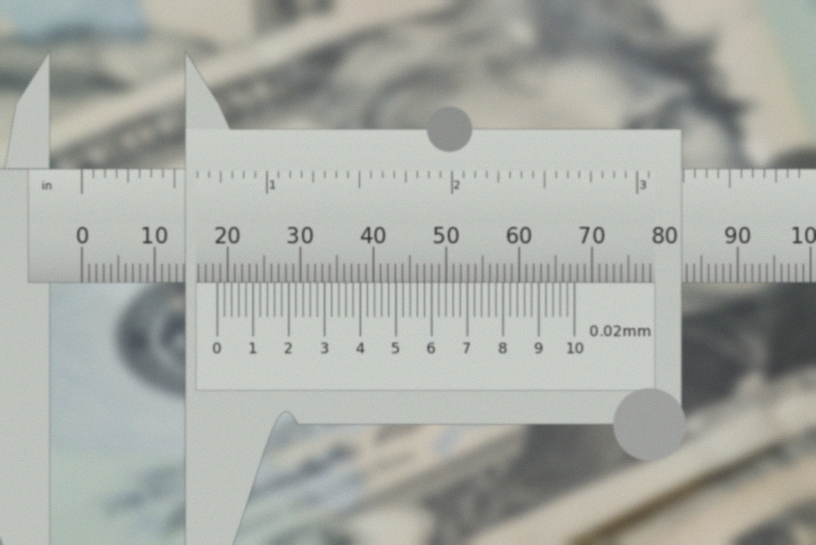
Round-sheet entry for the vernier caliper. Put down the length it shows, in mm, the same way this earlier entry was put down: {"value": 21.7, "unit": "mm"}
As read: {"value": 18.6, "unit": "mm"}
